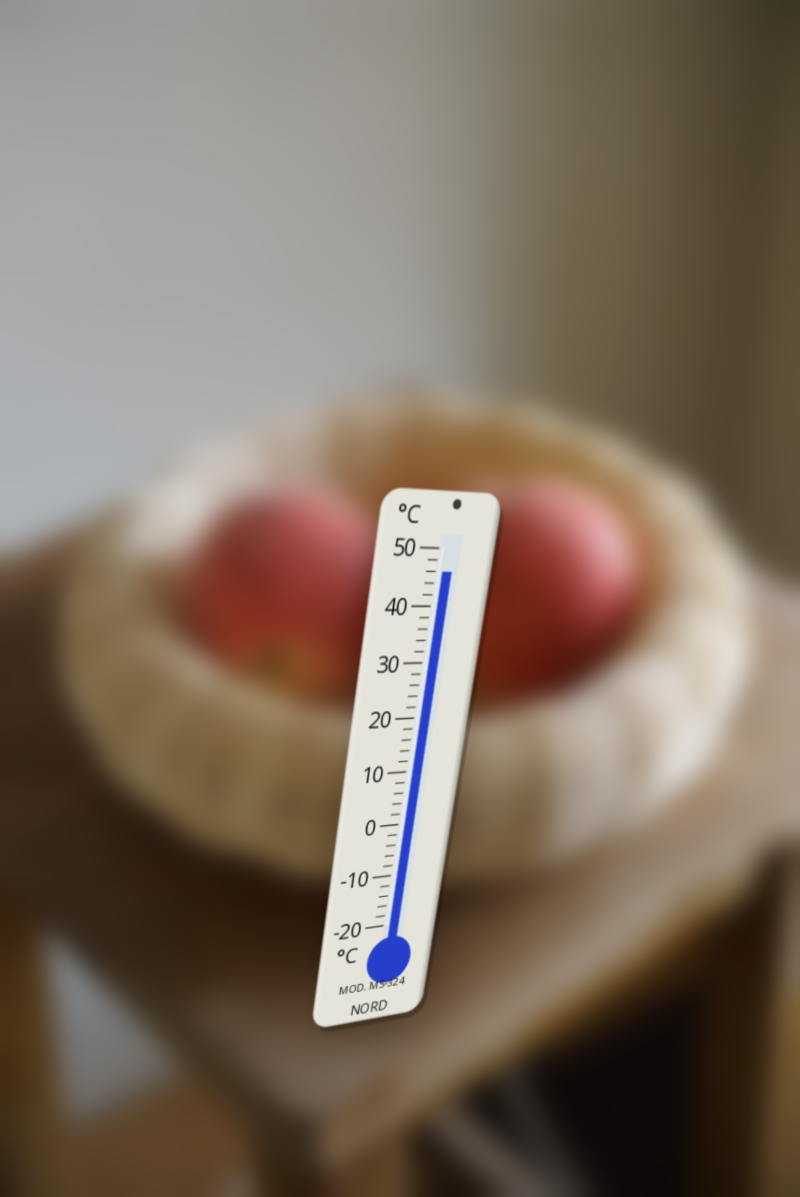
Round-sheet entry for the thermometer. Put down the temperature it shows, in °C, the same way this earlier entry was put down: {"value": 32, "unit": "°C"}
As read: {"value": 46, "unit": "°C"}
